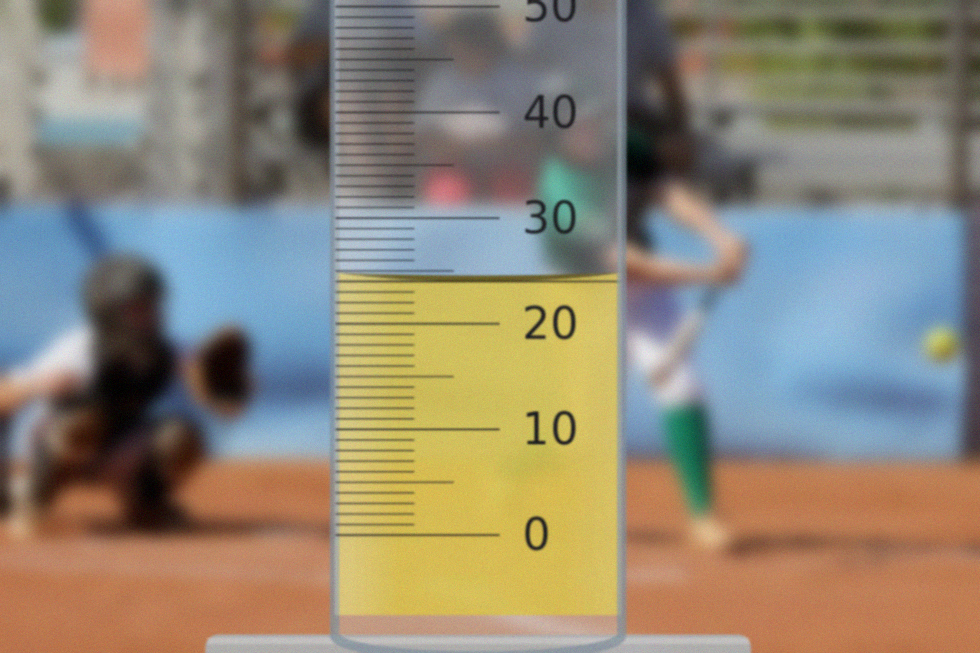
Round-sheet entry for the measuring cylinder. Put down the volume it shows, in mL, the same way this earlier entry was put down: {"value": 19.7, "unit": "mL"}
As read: {"value": 24, "unit": "mL"}
